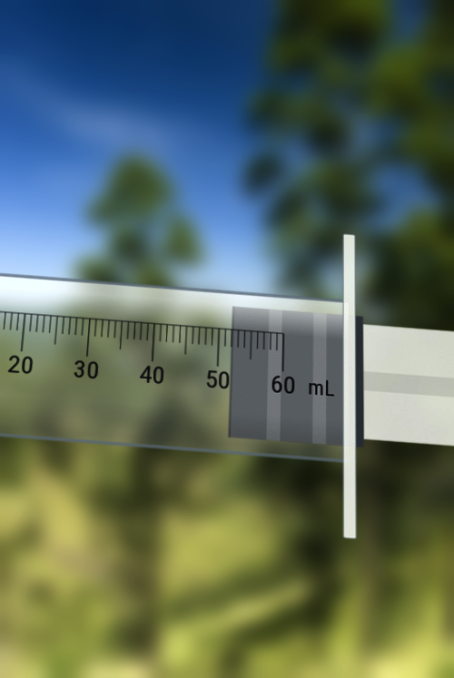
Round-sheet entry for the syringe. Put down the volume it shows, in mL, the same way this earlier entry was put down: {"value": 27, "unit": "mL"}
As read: {"value": 52, "unit": "mL"}
